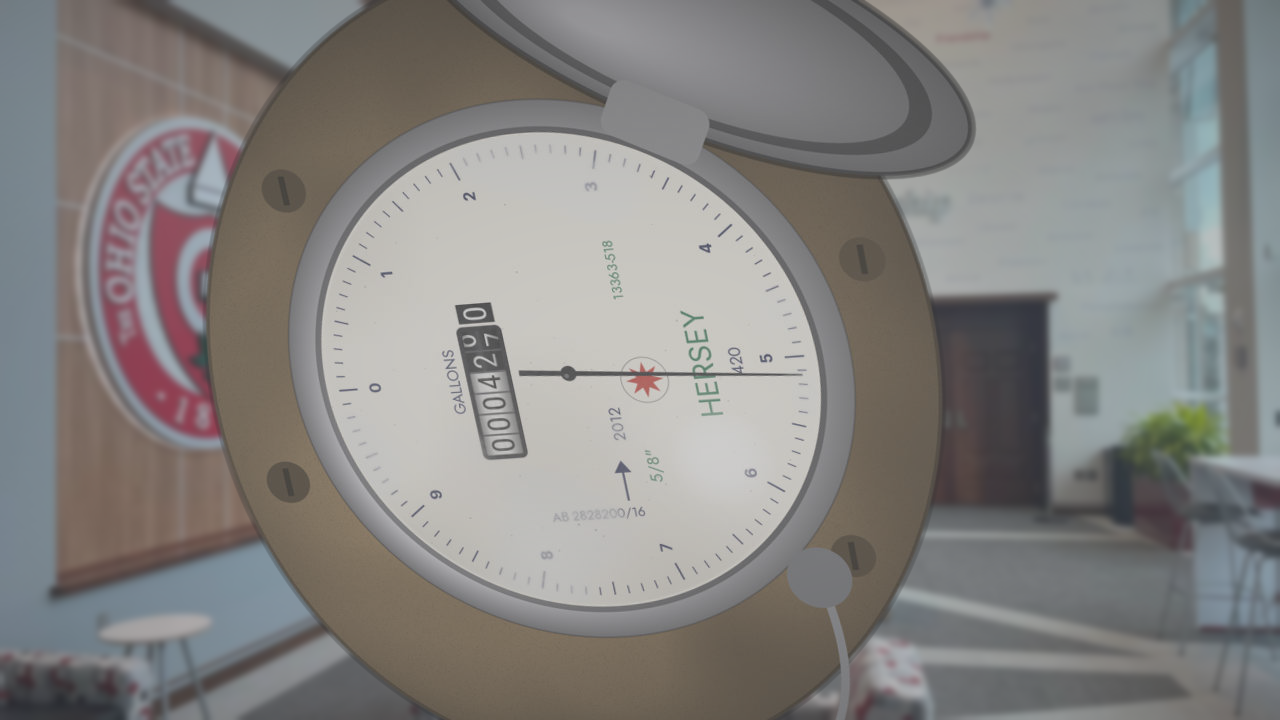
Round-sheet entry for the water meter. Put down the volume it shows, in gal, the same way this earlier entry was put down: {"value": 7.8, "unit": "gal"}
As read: {"value": 4265.1, "unit": "gal"}
